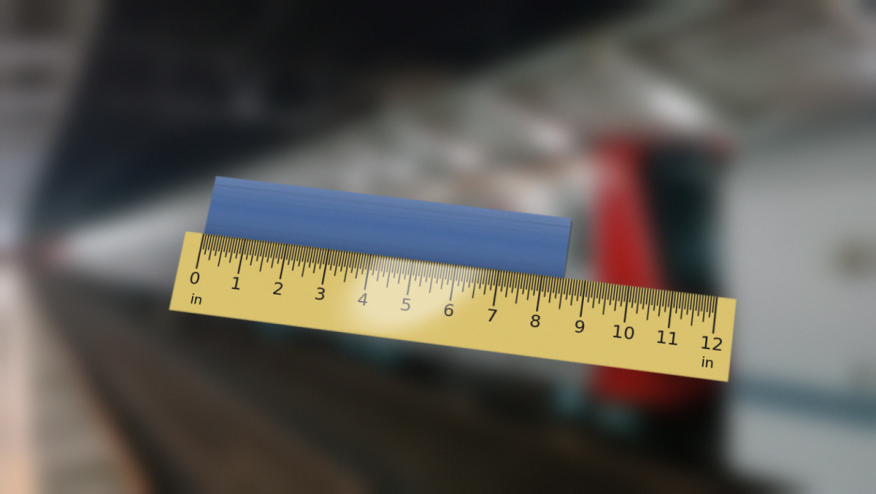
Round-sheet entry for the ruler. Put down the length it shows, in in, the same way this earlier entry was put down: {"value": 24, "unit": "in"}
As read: {"value": 8.5, "unit": "in"}
